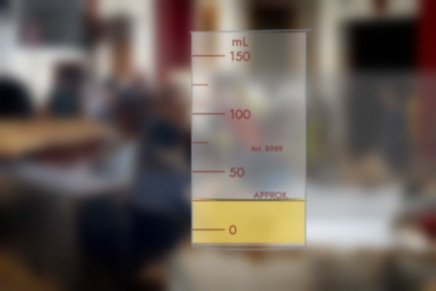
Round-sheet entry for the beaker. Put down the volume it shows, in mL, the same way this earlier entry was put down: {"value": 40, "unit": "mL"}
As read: {"value": 25, "unit": "mL"}
